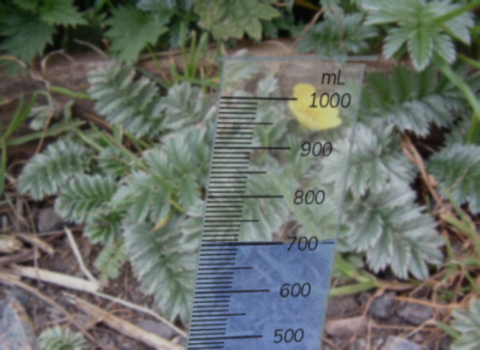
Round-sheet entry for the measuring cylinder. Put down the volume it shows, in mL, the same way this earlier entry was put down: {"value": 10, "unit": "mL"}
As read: {"value": 700, "unit": "mL"}
